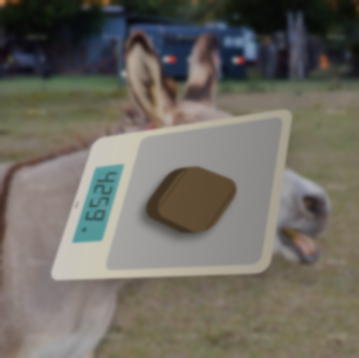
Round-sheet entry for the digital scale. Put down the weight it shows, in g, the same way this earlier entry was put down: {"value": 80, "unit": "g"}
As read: {"value": 4259, "unit": "g"}
